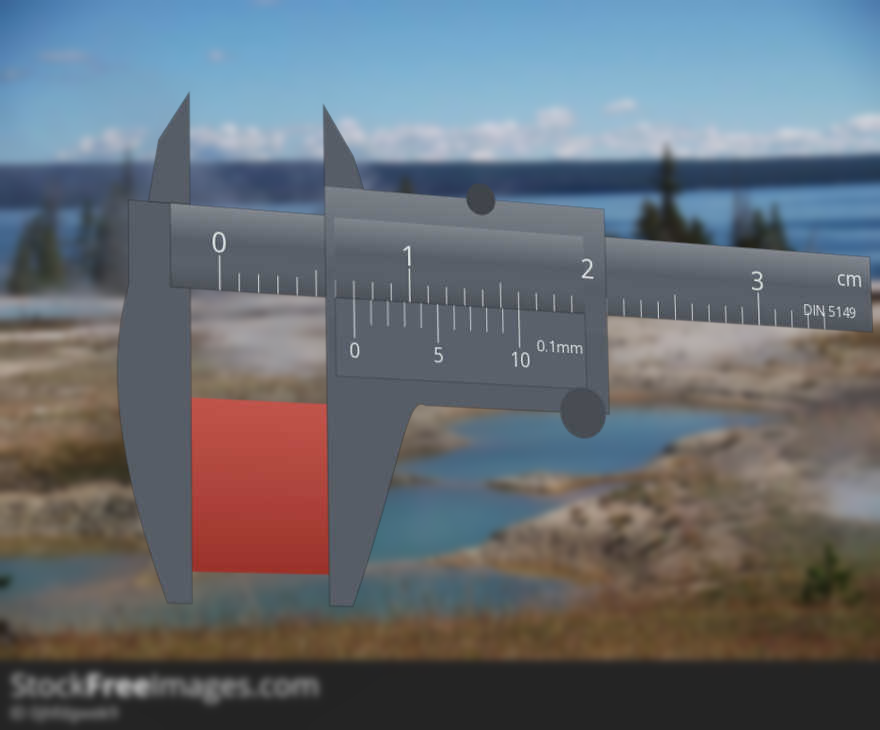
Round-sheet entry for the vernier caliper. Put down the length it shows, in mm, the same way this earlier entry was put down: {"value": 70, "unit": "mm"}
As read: {"value": 7.0, "unit": "mm"}
